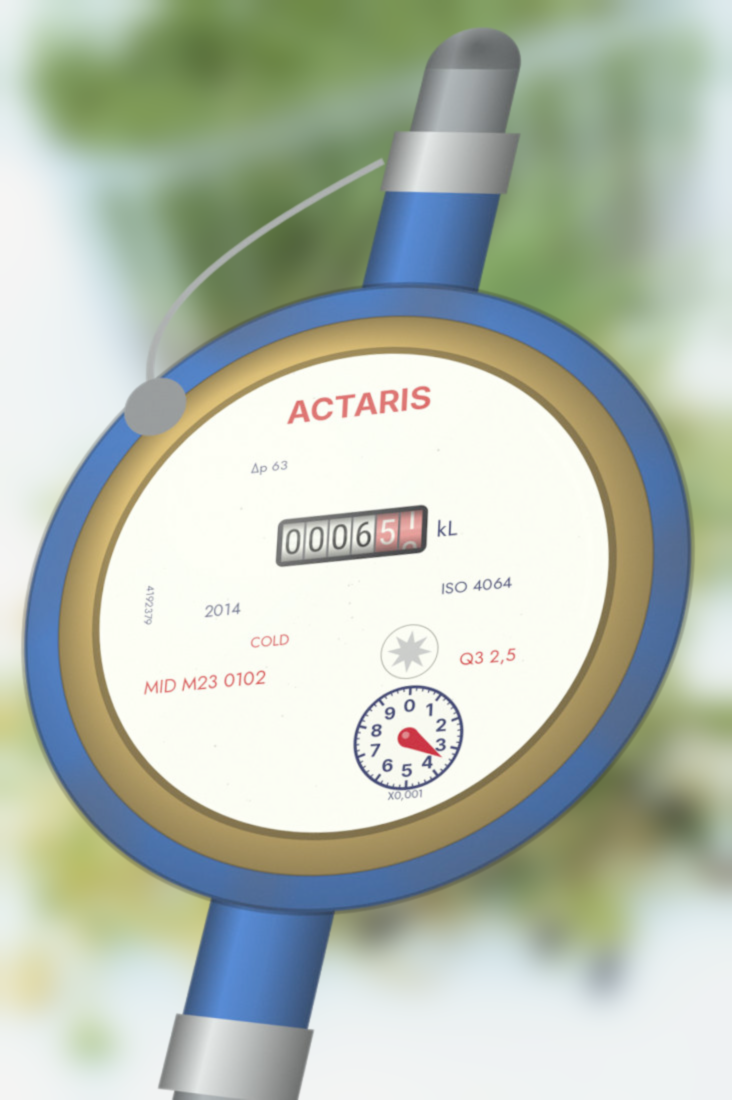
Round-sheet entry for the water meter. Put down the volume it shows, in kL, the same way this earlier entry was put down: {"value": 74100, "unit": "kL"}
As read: {"value": 6.513, "unit": "kL"}
